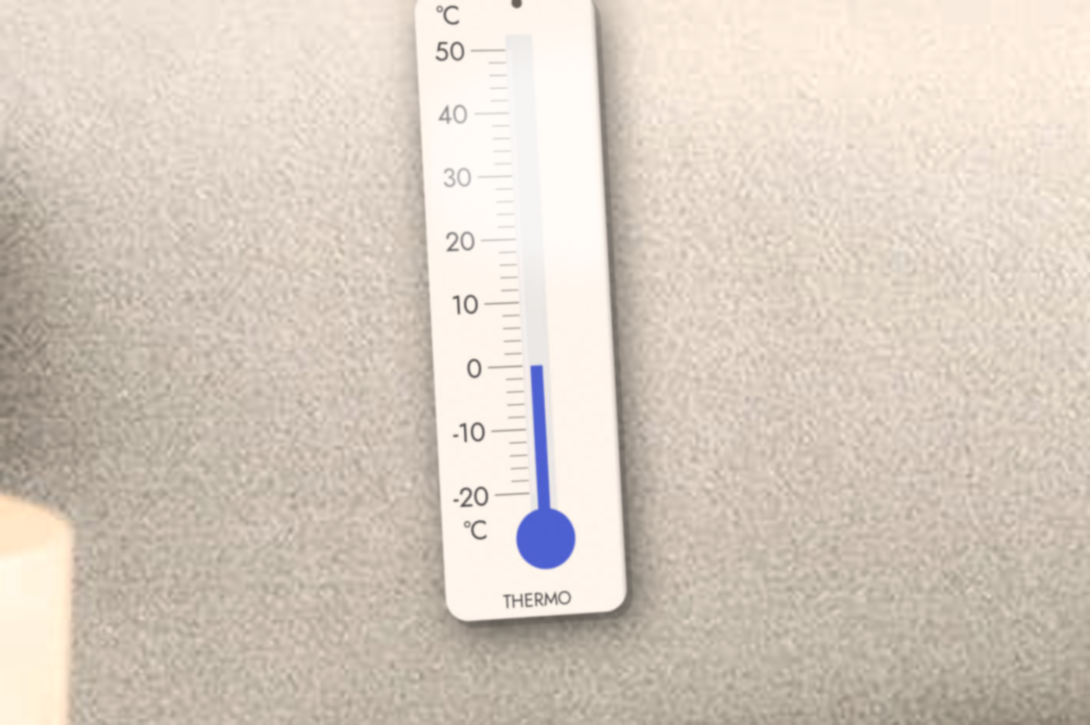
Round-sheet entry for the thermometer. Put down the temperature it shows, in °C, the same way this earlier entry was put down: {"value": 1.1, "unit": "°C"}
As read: {"value": 0, "unit": "°C"}
